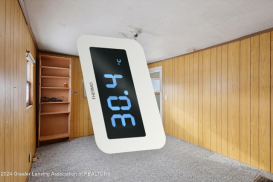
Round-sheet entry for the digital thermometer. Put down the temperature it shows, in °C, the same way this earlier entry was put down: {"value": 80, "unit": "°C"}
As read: {"value": 30.4, "unit": "°C"}
